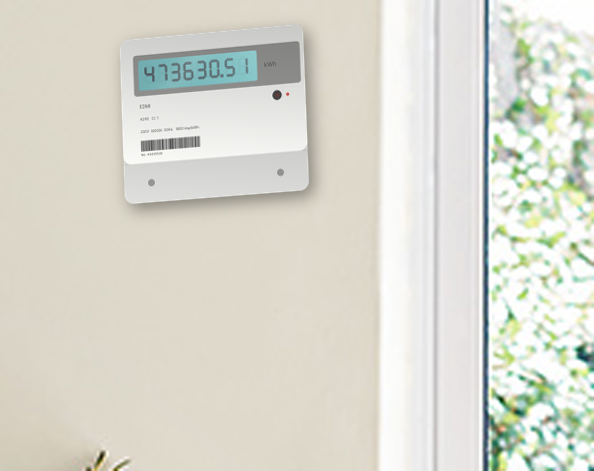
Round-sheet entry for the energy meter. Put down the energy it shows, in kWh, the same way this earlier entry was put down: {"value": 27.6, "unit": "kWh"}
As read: {"value": 473630.51, "unit": "kWh"}
